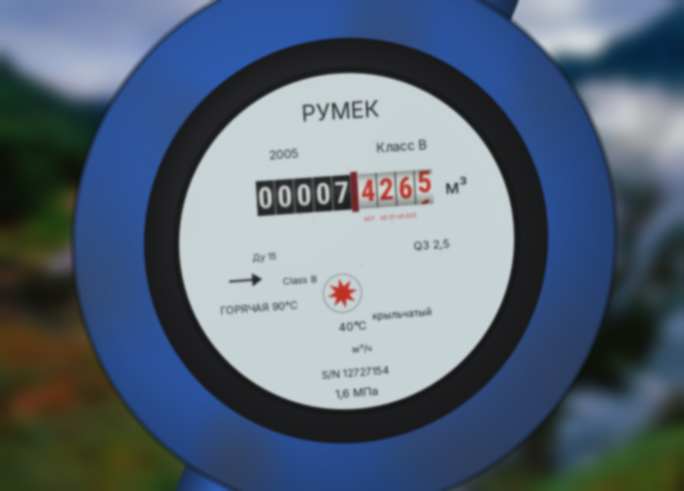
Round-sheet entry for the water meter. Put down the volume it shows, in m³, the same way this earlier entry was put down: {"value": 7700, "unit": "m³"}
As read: {"value": 7.4265, "unit": "m³"}
